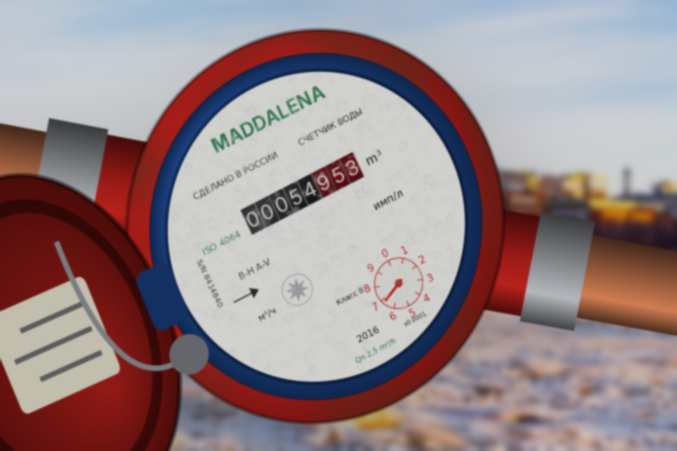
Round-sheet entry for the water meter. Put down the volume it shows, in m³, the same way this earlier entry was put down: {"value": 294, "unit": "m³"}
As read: {"value": 54.9536, "unit": "m³"}
